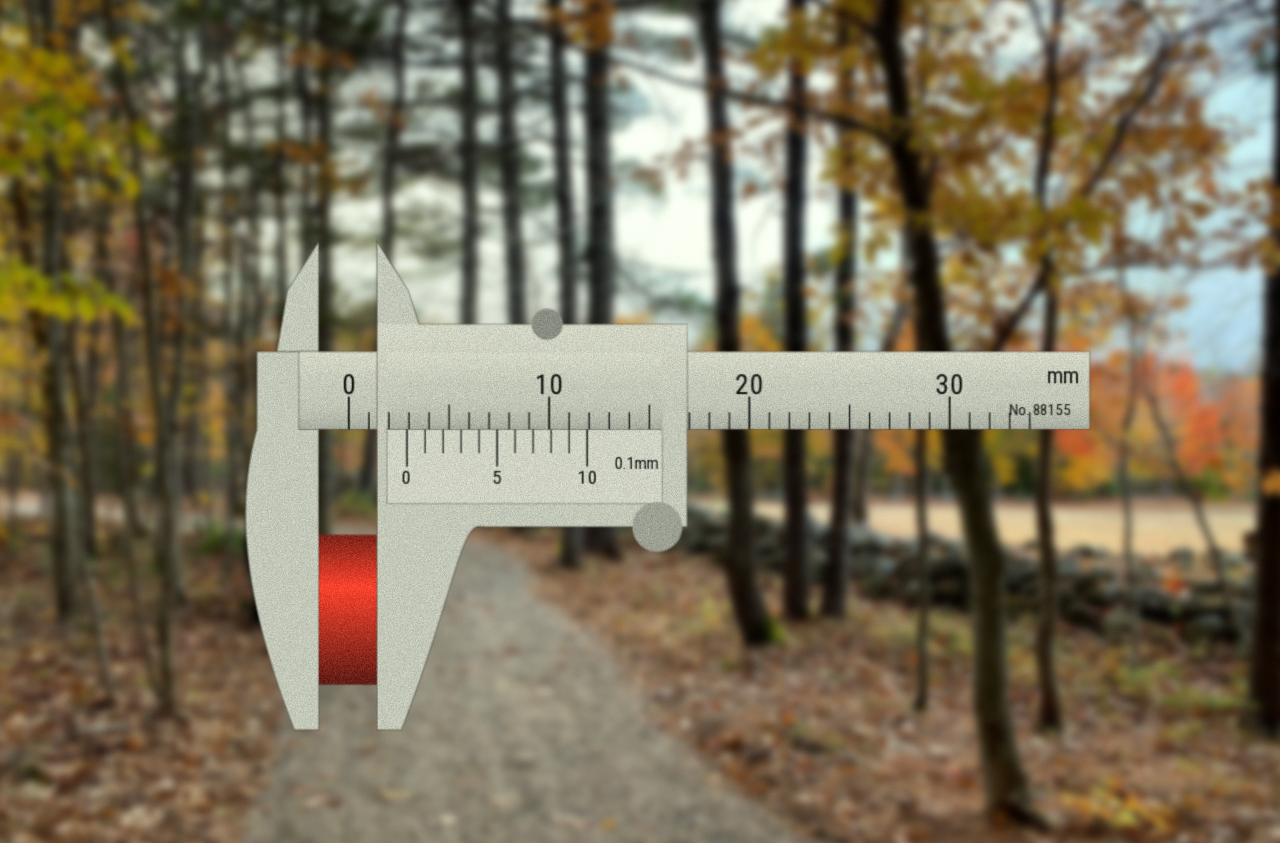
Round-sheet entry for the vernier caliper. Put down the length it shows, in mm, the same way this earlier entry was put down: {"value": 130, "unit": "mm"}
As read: {"value": 2.9, "unit": "mm"}
